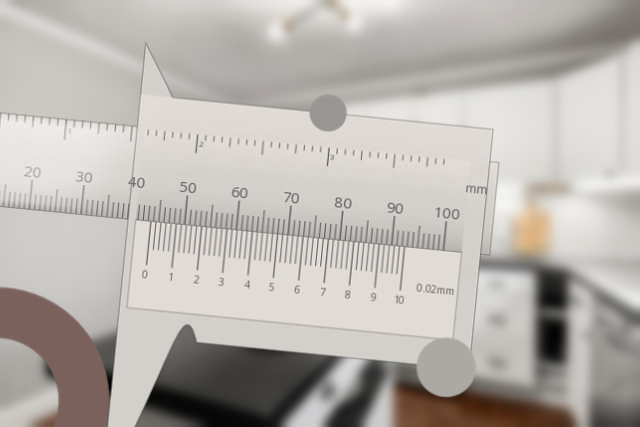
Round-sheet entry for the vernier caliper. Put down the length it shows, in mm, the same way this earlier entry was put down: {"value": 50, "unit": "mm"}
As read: {"value": 43.5, "unit": "mm"}
